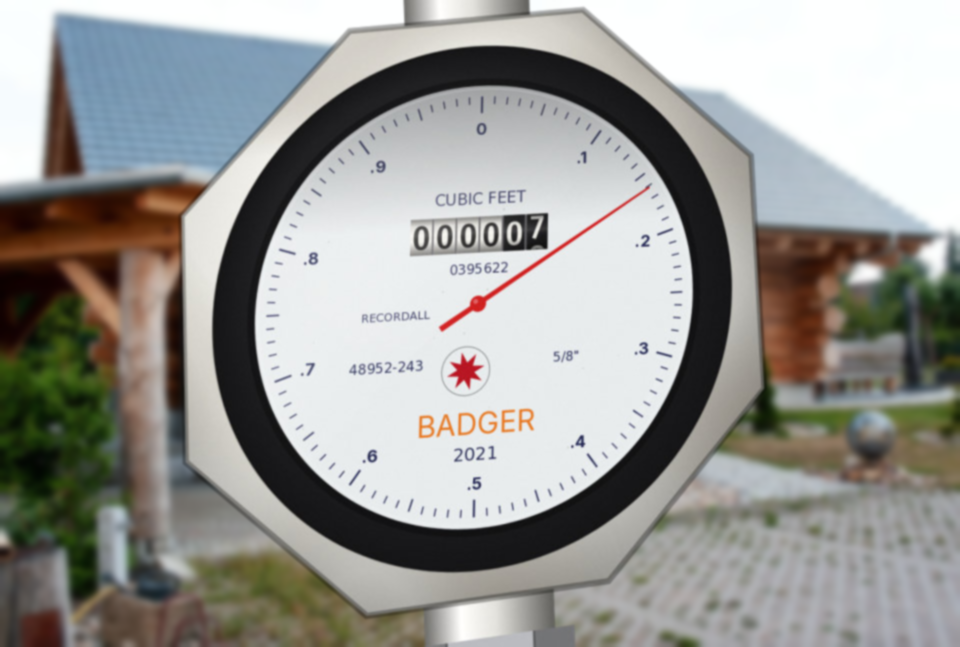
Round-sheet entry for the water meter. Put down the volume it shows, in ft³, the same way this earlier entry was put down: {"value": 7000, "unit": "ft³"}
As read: {"value": 7.16, "unit": "ft³"}
